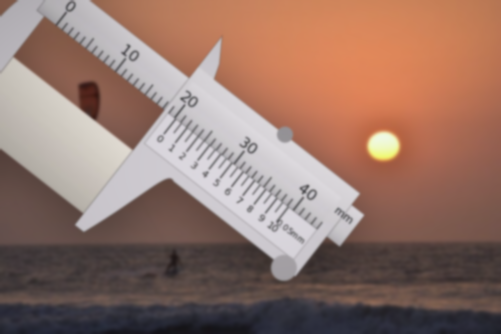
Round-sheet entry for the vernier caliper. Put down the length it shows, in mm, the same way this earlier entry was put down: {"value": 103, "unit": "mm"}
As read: {"value": 20.2, "unit": "mm"}
